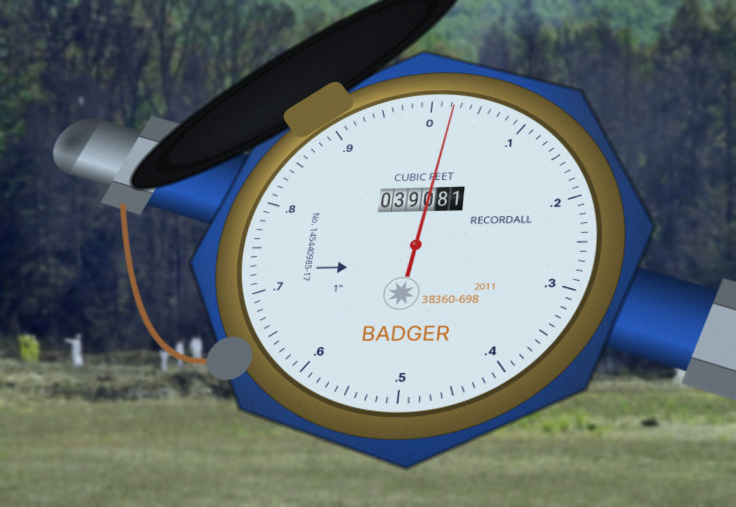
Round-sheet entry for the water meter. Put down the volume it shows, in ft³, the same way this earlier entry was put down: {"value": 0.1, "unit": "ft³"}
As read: {"value": 39081.02, "unit": "ft³"}
